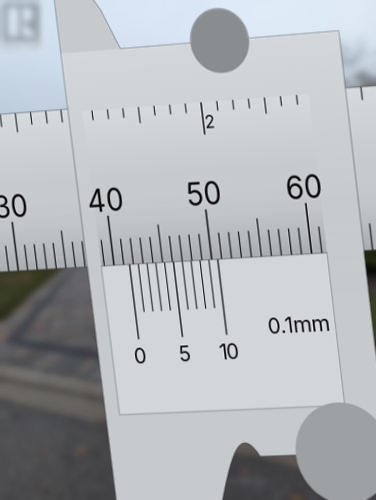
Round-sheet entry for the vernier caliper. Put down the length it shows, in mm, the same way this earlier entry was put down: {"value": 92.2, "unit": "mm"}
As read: {"value": 41.6, "unit": "mm"}
